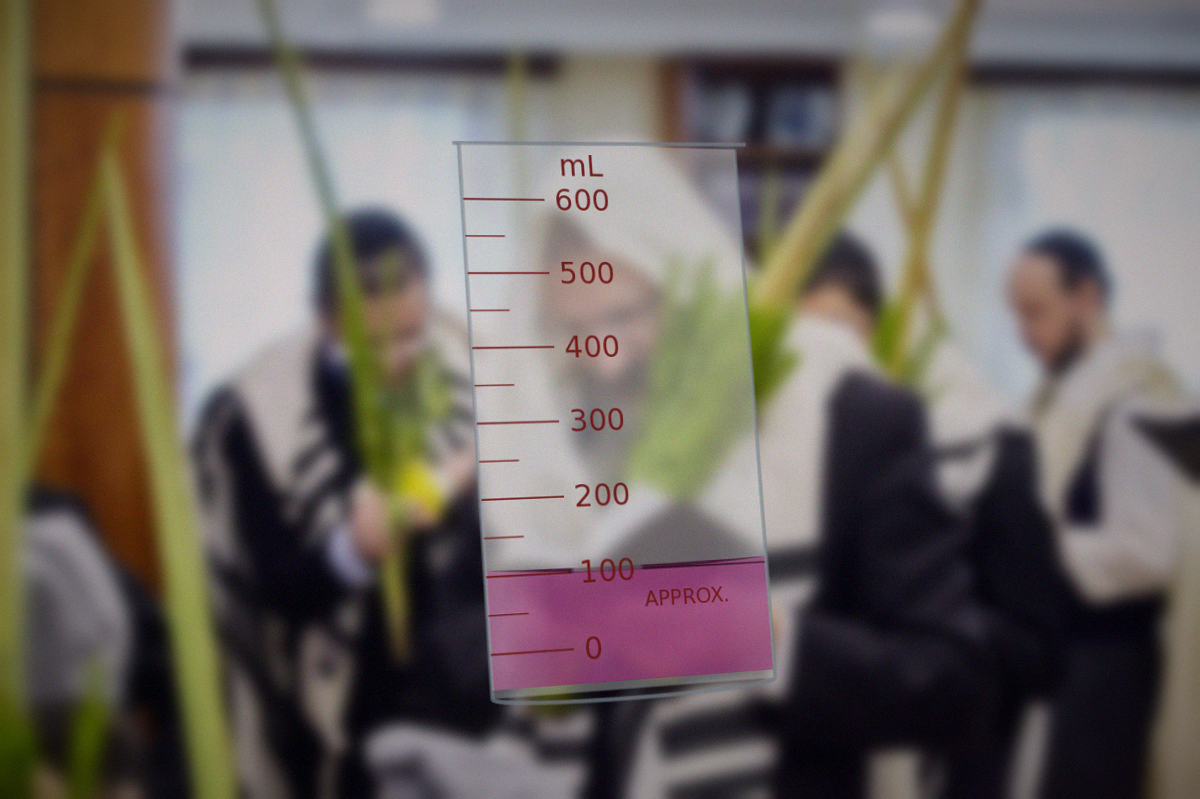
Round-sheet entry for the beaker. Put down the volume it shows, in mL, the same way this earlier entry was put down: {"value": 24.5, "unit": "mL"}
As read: {"value": 100, "unit": "mL"}
